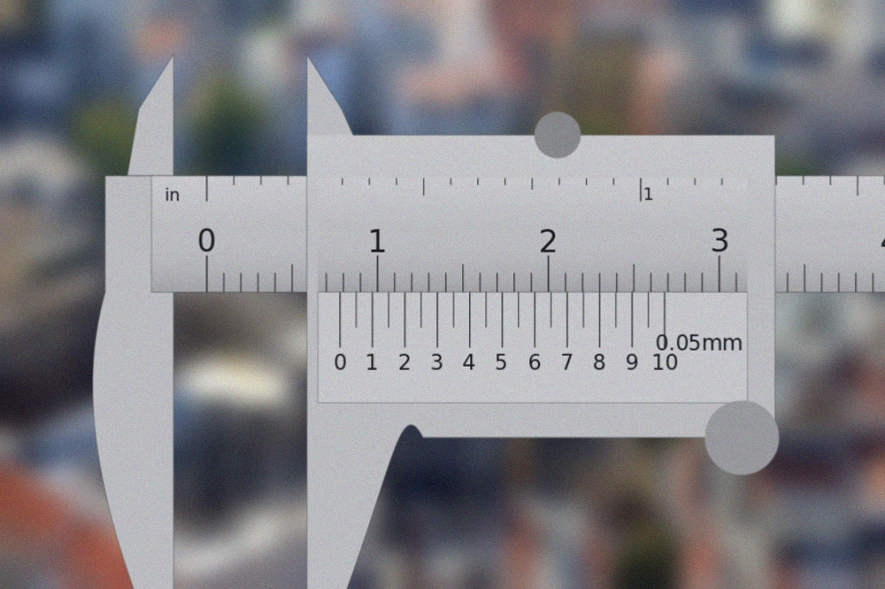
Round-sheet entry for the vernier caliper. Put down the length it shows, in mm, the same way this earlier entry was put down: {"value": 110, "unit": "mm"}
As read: {"value": 7.8, "unit": "mm"}
